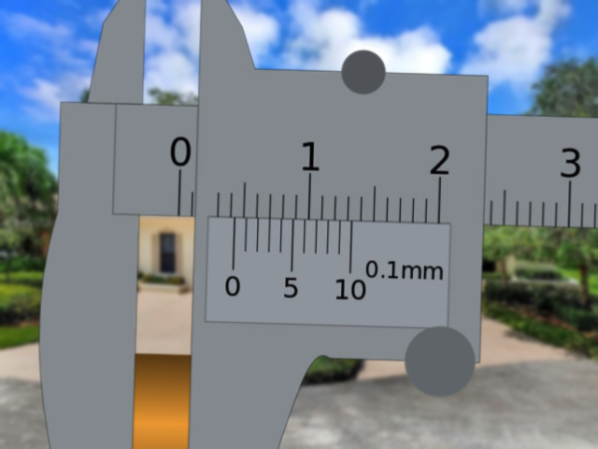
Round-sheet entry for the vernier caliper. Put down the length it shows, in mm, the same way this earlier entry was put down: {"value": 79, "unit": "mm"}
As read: {"value": 4.3, "unit": "mm"}
